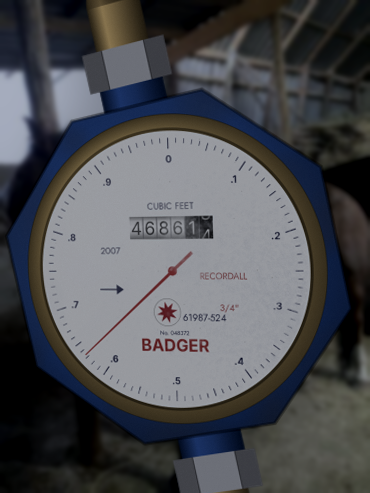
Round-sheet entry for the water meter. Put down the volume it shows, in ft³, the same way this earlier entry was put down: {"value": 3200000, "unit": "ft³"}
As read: {"value": 468613.63, "unit": "ft³"}
